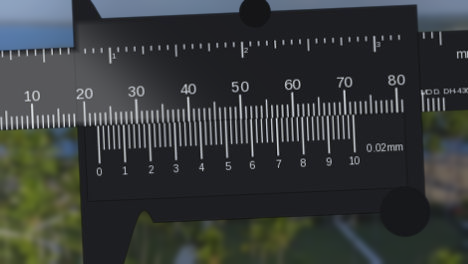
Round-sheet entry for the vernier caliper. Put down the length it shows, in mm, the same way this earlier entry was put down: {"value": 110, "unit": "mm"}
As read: {"value": 22.5, "unit": "mm"}
